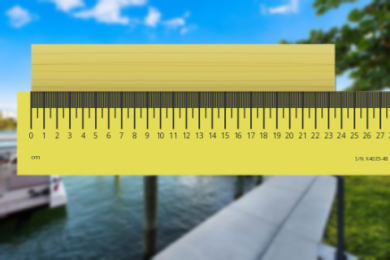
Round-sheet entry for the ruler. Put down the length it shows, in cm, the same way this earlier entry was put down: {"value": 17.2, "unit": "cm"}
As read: {"value": 23.5, "unit": "cm"}
